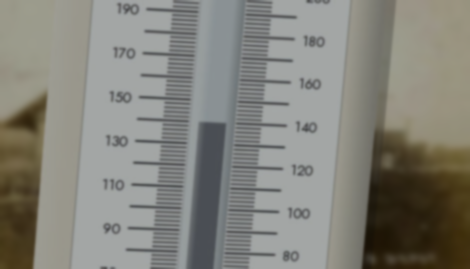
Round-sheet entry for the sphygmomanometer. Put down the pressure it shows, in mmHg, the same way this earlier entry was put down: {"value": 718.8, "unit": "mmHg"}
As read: {"value": 140, "unit": "mmHg"}
